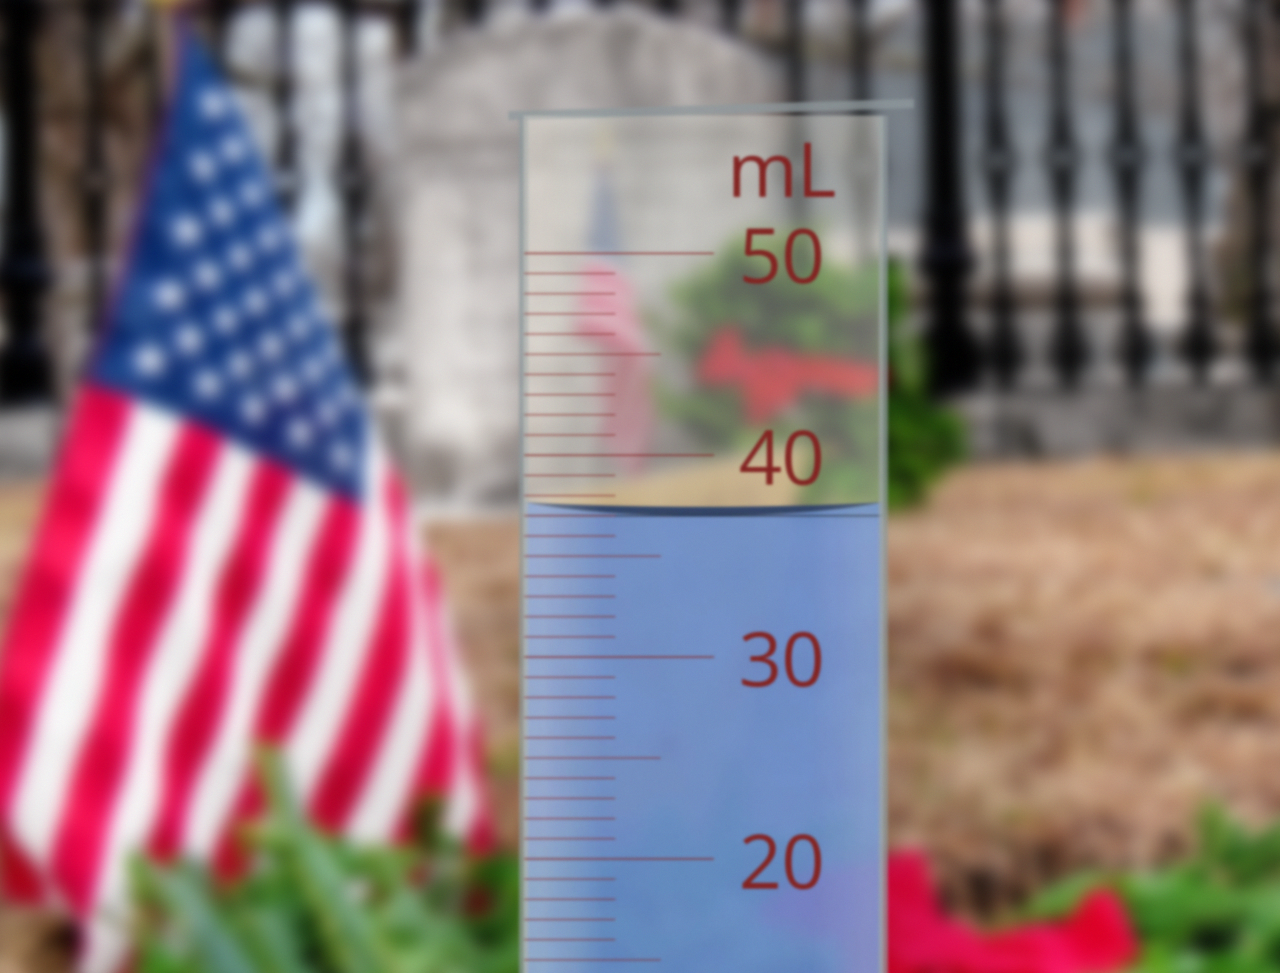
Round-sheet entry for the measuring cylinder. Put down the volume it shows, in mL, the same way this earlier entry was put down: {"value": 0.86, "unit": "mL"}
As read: {"value": 37, "unit": "mL"}
